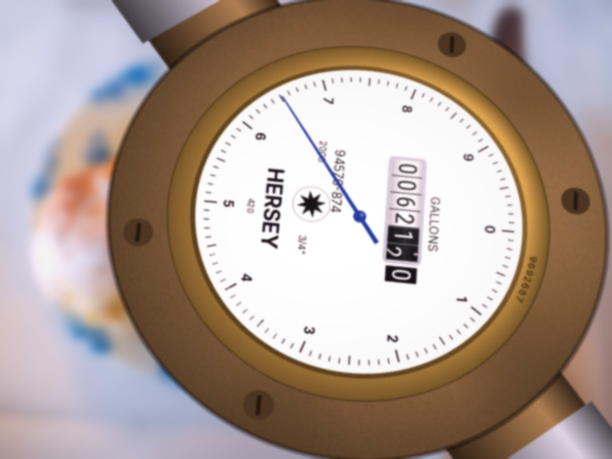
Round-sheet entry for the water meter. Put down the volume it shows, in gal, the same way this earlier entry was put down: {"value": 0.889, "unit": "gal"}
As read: {"value": 62116.5, "unit": "gal"}
